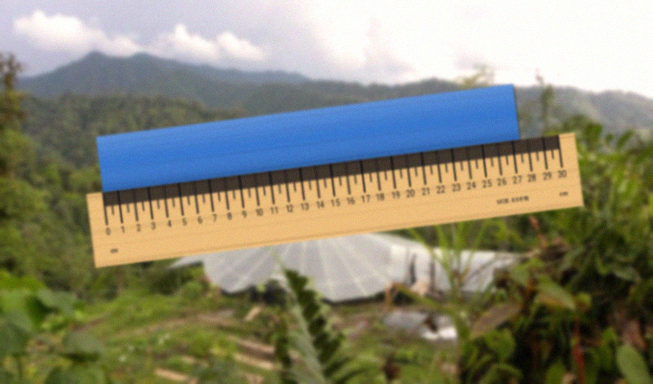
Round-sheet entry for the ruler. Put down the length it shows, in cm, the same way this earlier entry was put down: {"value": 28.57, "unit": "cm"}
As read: {"value": 27.5, "unit": "cm"}
